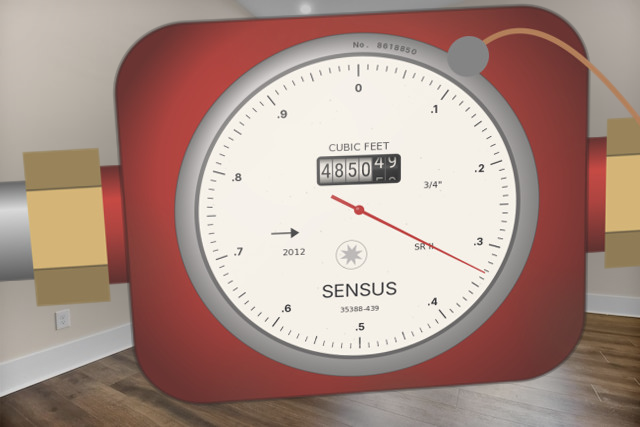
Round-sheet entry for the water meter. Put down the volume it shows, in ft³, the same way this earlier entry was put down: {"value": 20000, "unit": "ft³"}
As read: {"value": 485049.33, "unit": "ft³"}
